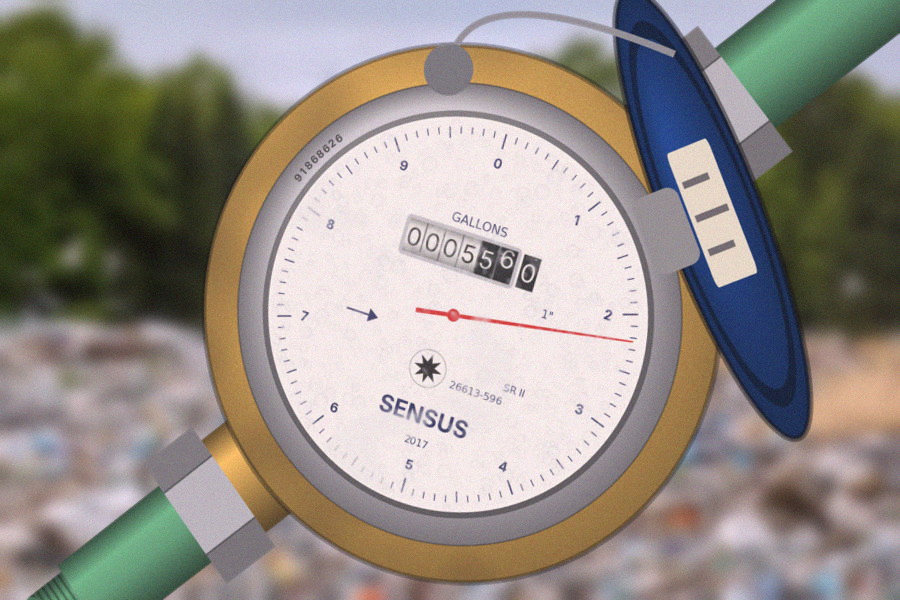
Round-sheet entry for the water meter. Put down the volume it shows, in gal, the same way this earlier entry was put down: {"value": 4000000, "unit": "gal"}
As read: {"value": 5562.2, "unit": "gal"}
